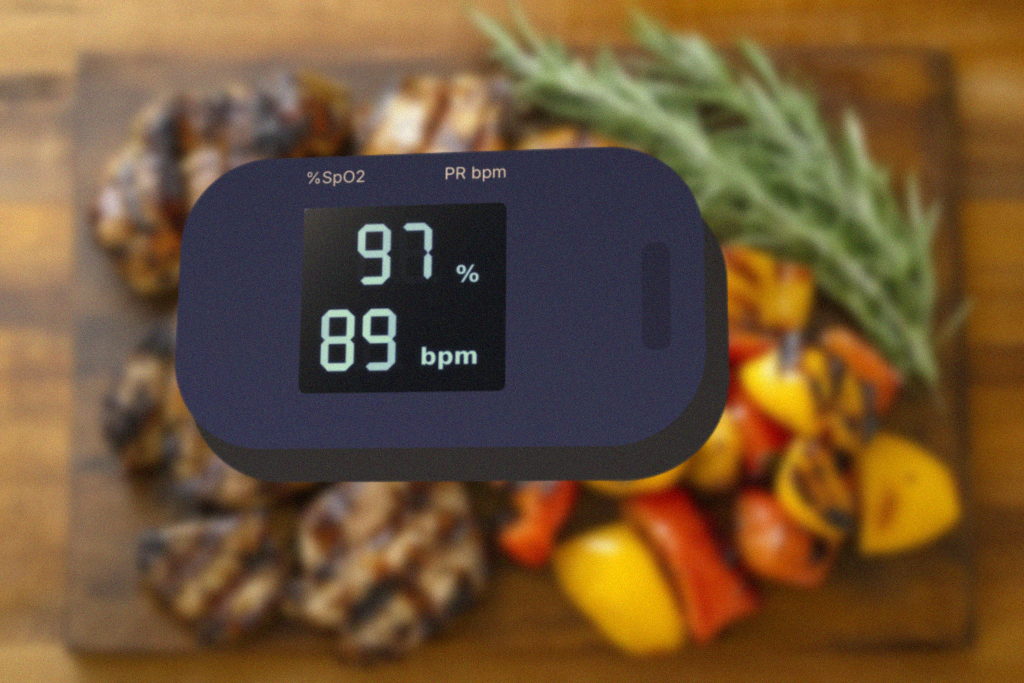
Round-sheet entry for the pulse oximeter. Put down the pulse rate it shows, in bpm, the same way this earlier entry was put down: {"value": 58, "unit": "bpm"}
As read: {"value": 89, "unit": "bpm"}
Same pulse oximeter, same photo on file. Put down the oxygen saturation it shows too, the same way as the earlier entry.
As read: {"value": 97, "unit": "%"}
